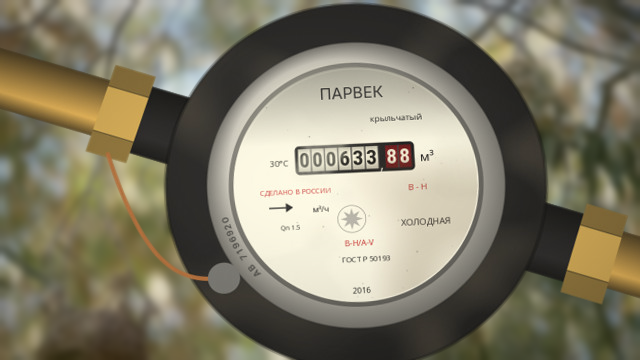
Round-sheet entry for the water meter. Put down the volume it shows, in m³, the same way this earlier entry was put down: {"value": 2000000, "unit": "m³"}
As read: {"value": 633.88, "unit": "m³"}
